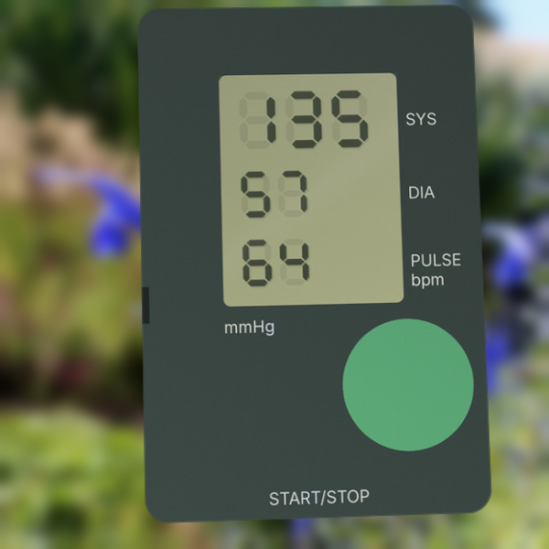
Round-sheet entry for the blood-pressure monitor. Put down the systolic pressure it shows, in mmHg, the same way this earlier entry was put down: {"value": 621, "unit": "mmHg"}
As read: {"value": 135, "unit": "mmHg"}
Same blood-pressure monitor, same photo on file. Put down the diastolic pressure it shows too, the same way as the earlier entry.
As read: {"value": 57, "unit": "mmHg"}
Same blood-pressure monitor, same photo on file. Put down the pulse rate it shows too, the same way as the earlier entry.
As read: {"value": 64, "unit": "bpm"}
